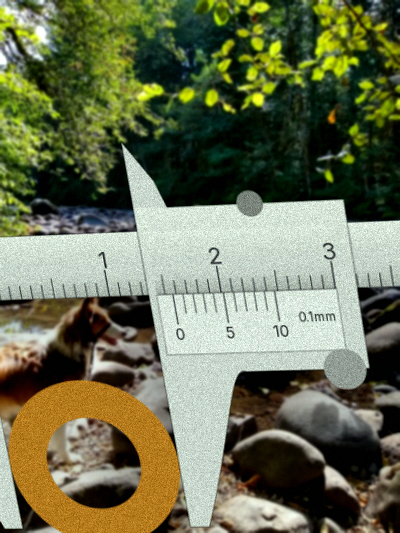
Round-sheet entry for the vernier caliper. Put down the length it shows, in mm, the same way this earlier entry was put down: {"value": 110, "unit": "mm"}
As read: {"value": 15.7, "unit": "mm"}
